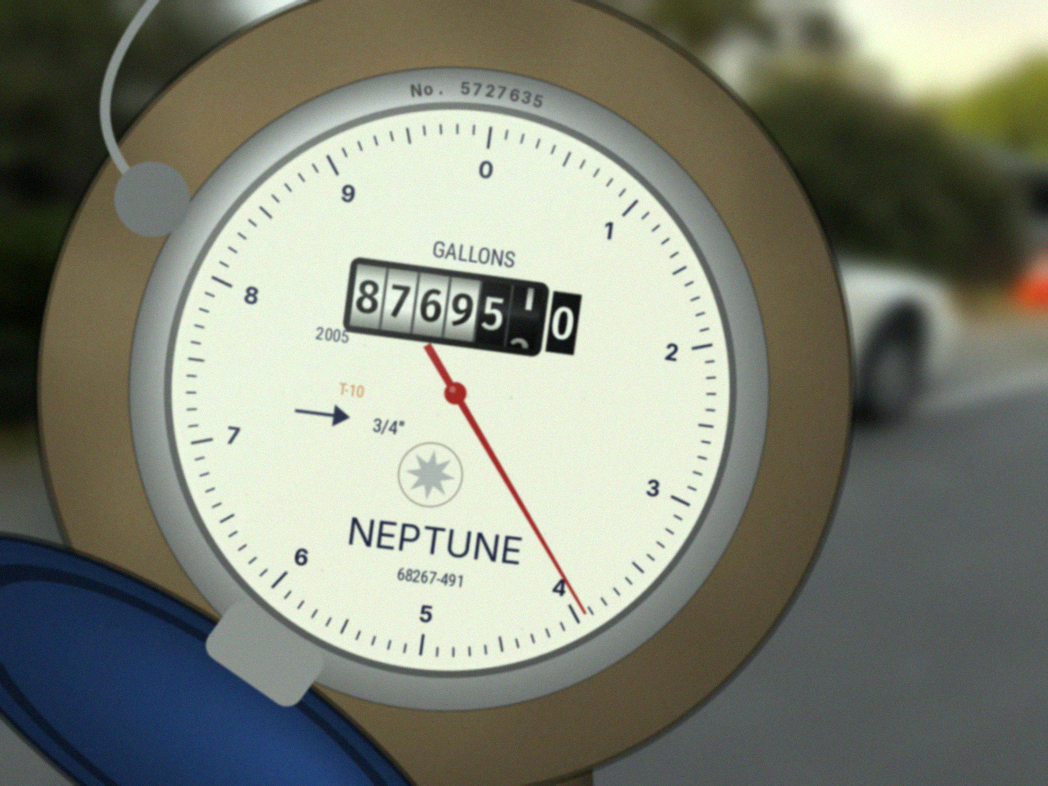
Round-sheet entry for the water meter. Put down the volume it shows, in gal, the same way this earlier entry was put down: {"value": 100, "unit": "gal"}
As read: {"value": 8769513.9, "unit": "gal"}
